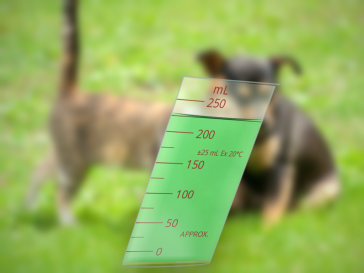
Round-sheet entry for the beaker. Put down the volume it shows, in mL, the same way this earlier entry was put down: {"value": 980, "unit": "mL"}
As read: {"value": 225, "unit": "mL"}
